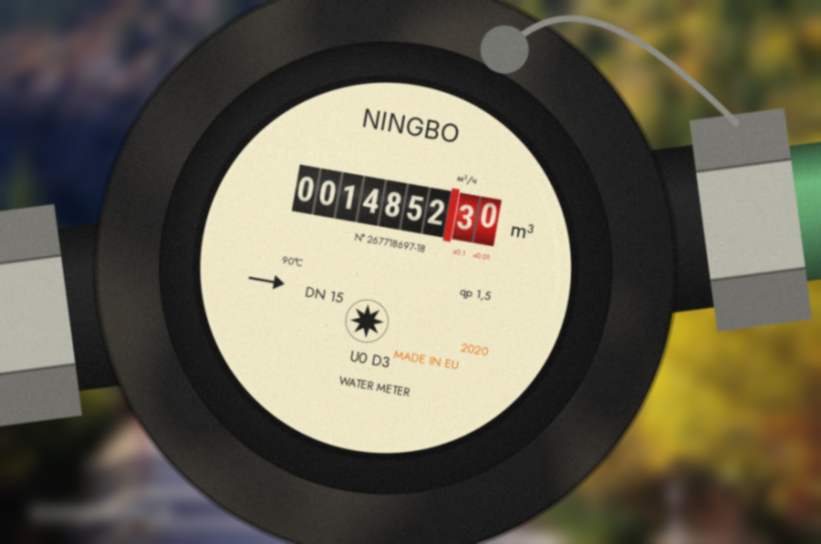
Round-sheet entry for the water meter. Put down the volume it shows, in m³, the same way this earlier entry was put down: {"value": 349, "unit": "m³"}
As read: {"value": 14852.30, "unit": "m³"}
